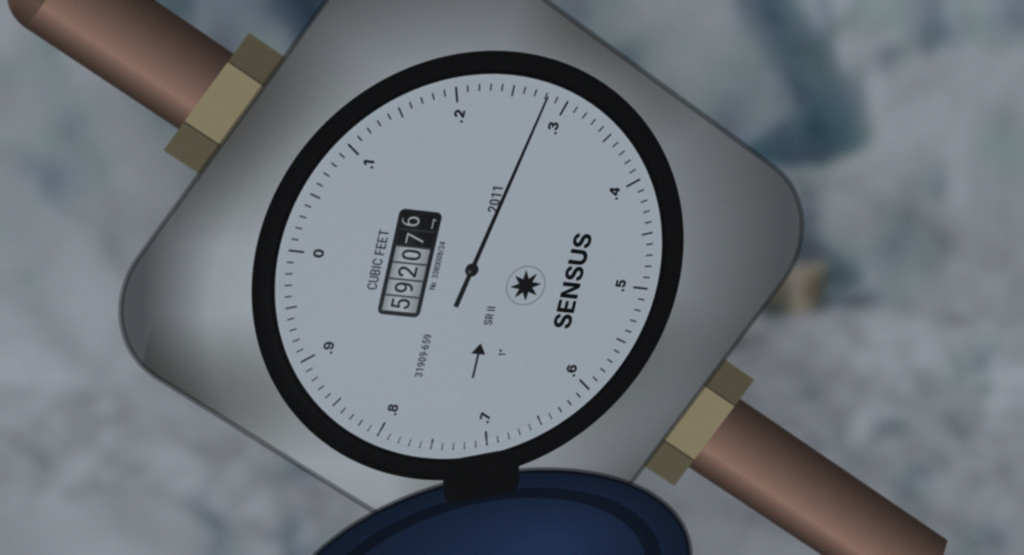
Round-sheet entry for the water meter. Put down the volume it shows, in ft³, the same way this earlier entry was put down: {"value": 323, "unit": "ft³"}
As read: {"value": 592076.28, "unit": "ft³"}
